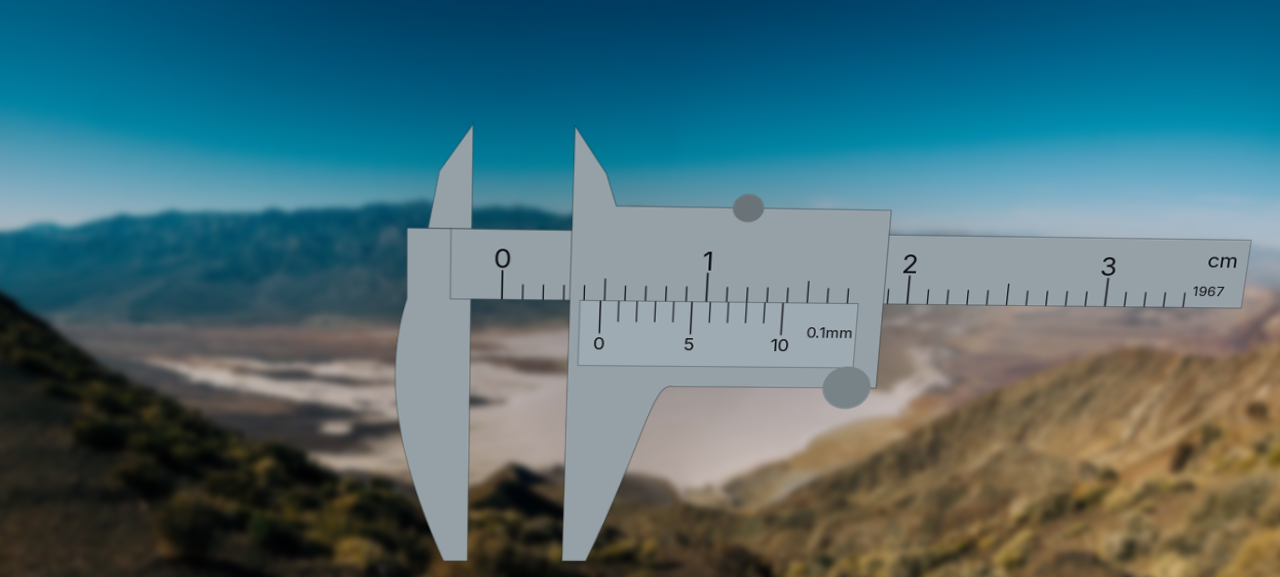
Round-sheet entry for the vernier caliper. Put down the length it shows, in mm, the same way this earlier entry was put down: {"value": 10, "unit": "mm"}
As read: {"value": 4.8, "unit": "mm"}
